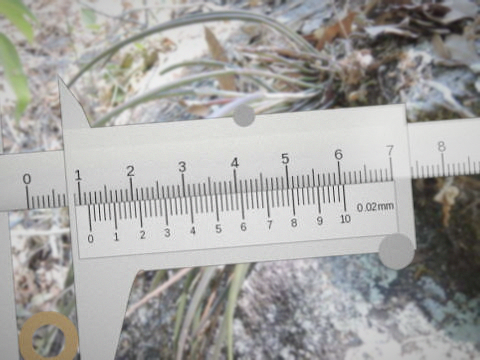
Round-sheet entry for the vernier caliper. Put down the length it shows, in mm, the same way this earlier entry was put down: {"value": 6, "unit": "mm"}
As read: {"value": 11.6, "unit": "mm"}
